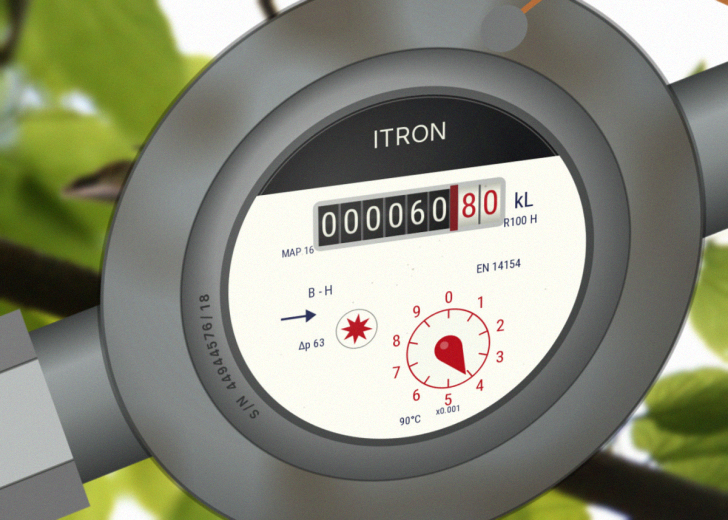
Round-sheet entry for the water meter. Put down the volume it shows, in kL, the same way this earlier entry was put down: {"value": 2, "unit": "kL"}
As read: {"value": 60.804, "unit": "kL"}
